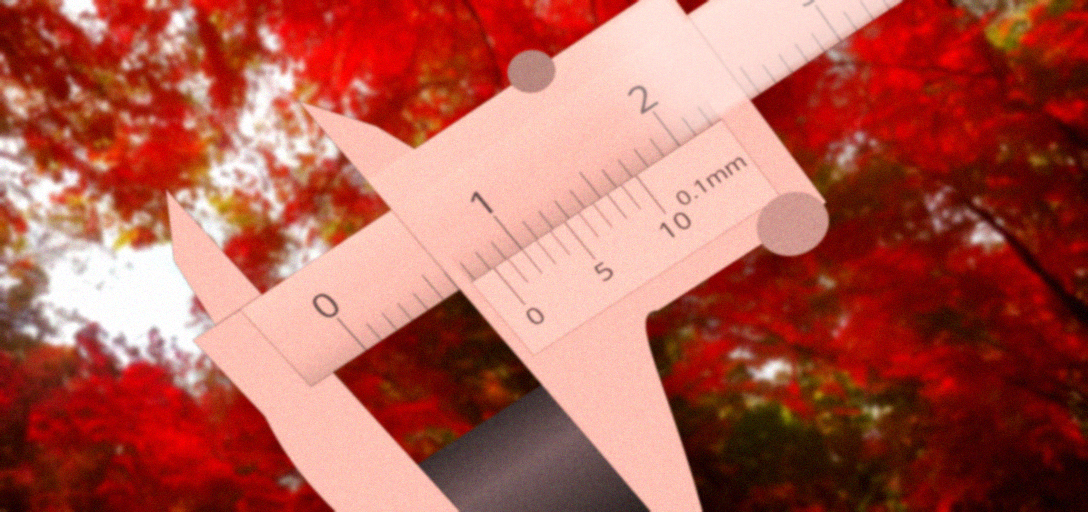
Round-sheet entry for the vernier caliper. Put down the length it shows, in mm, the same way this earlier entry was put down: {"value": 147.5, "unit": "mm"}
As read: {"value": 8.2, "unit": "mm"}
